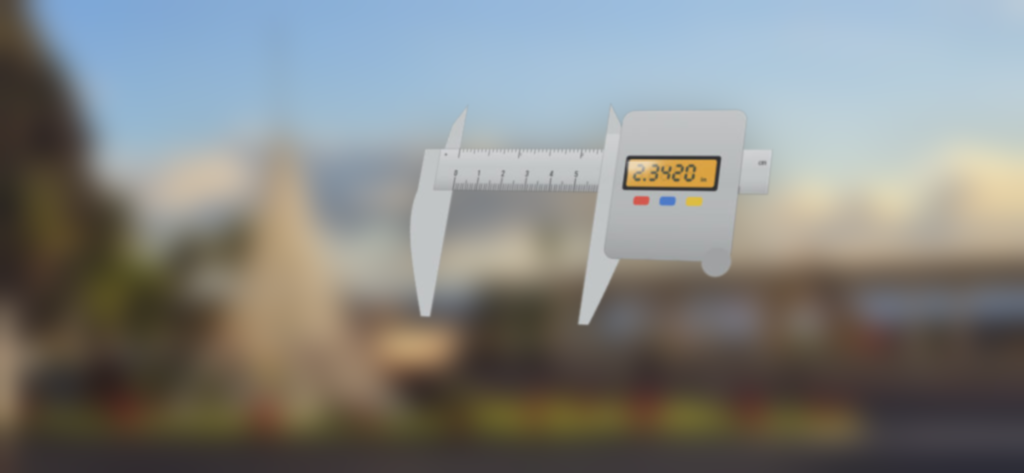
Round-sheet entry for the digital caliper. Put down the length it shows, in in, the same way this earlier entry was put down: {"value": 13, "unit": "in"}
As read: {"value": 2.3420, "unit": "in"}
